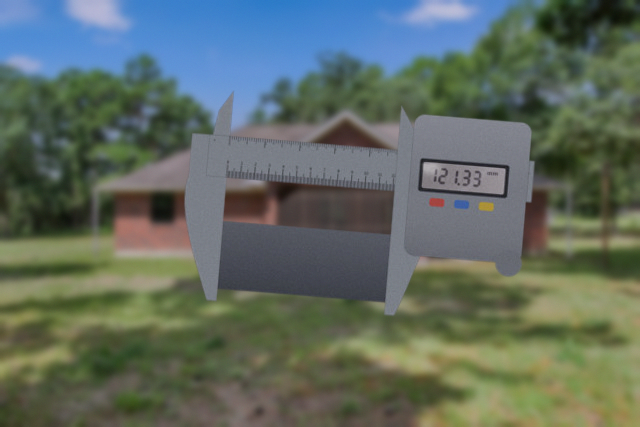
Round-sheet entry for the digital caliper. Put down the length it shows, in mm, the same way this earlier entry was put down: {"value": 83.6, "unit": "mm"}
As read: {"value": 121.33, "unit": "mm"}
